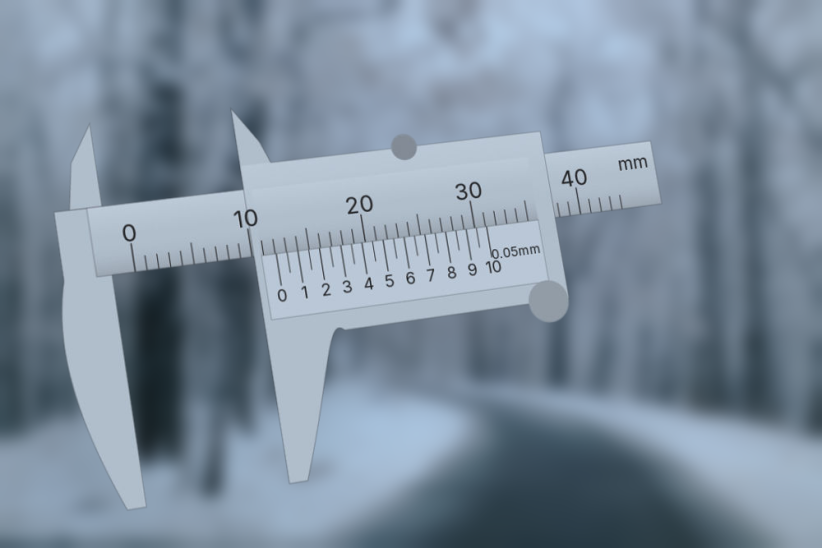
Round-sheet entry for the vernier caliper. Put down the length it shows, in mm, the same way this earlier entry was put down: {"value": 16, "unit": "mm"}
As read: {"value": 12.1, "unit": "mm"}
